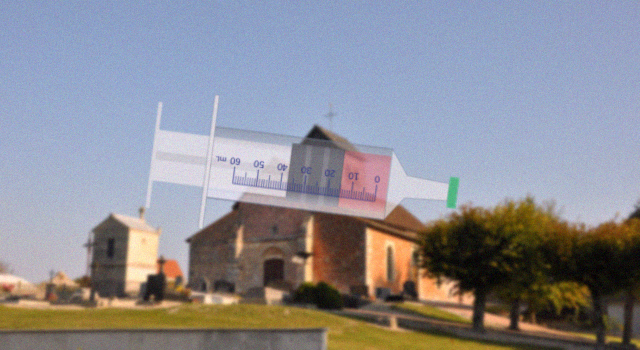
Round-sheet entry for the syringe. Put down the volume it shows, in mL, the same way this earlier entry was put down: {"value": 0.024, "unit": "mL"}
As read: {"value": 15, "unit": "mL"}
